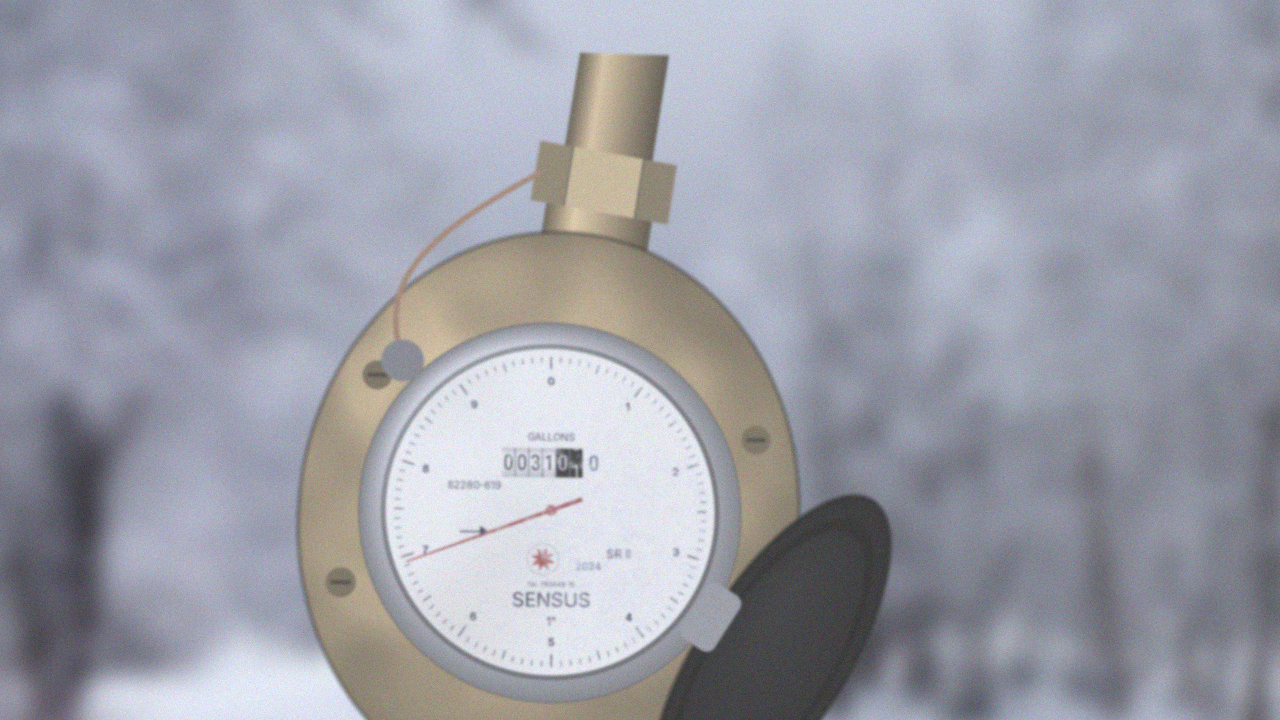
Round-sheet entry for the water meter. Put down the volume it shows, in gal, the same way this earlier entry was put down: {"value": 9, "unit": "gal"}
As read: {"value": 31006.9, "unit": "gal"}
